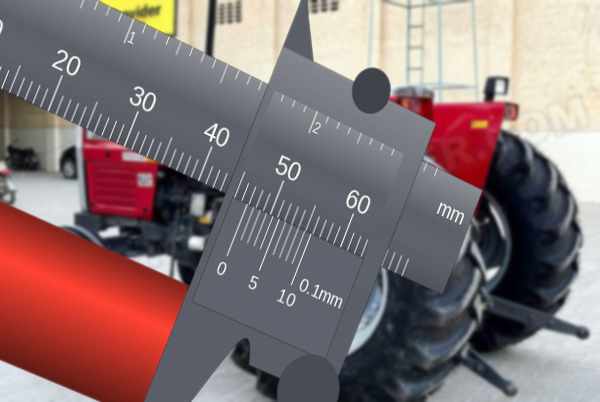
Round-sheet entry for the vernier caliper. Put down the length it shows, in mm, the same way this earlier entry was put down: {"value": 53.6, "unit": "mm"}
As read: {"value": 46.8, "unit": "mm"}
